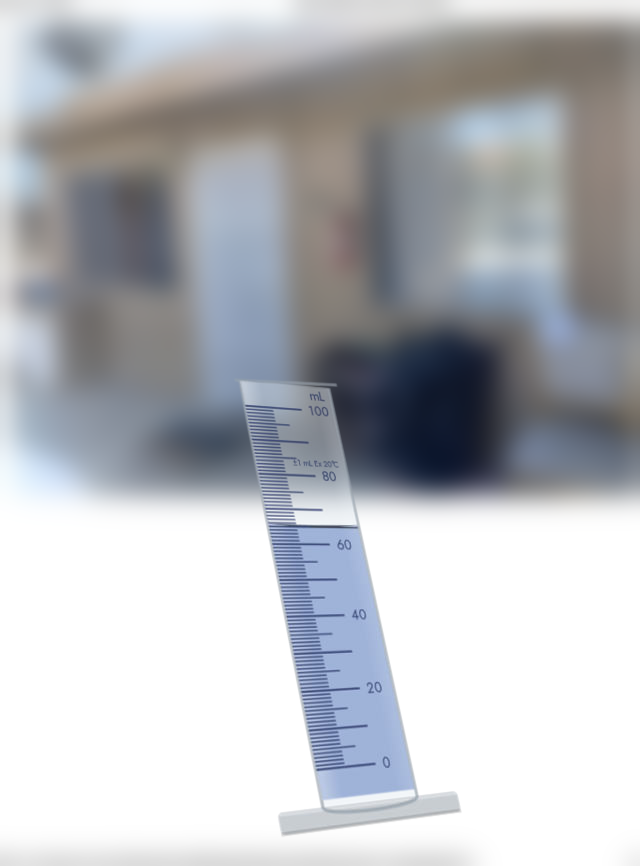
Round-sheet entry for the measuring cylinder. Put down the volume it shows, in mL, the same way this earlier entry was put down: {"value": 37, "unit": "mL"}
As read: {"value": 65, "unit": "mL"}
